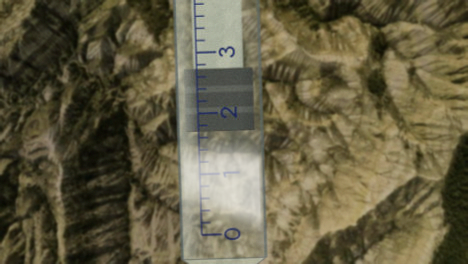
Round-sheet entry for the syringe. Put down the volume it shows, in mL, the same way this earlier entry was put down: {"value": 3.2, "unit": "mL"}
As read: {"value": 1.7, "unit": "mL"}
